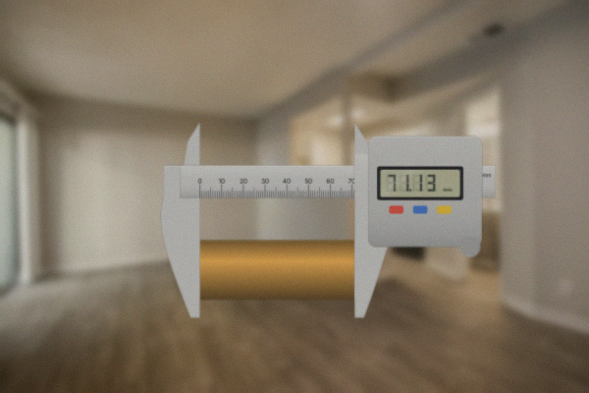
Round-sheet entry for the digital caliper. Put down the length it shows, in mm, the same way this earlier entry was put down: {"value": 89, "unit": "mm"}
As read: {"value": 71.13, "unit": "mm"}
